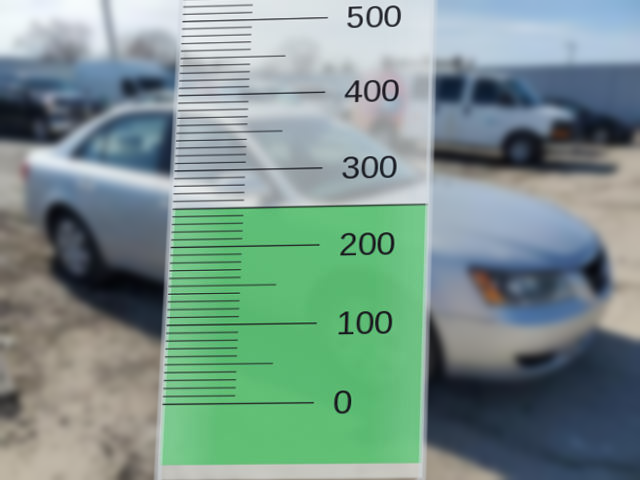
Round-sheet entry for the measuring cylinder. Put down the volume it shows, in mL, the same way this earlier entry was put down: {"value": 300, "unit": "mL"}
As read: {"value": 250, "unit": "mL"}
